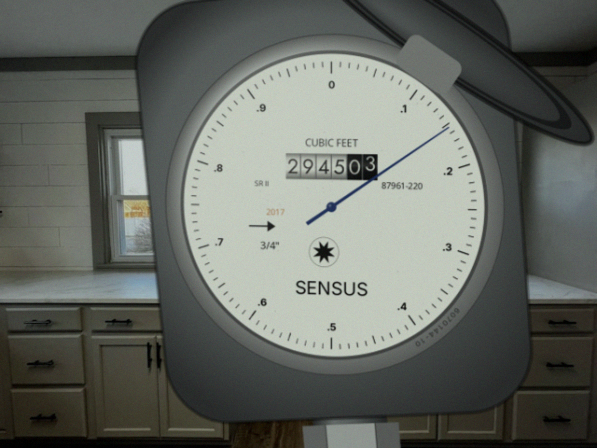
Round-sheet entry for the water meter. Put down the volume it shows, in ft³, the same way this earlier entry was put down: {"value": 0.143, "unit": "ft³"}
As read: {"value": 294503.15, "unit": "ft³"}
